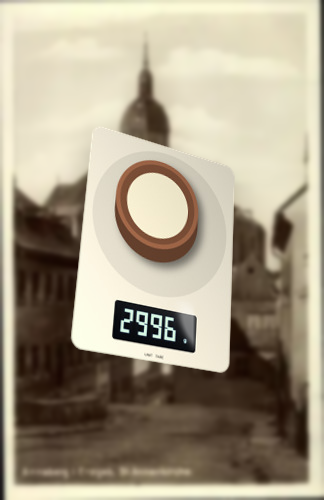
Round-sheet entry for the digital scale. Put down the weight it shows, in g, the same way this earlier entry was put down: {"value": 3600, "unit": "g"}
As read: {"value": 2996, "unit": "g"}
